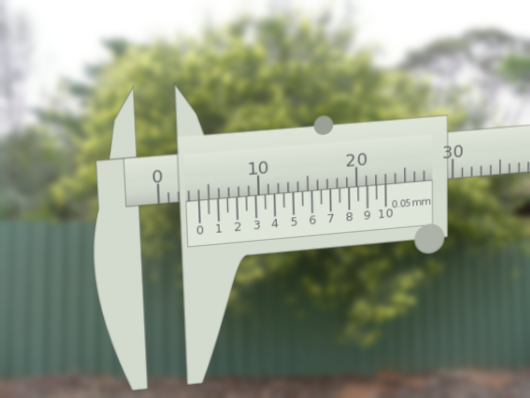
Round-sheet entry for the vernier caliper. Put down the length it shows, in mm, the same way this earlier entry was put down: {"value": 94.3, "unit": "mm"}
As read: {"value": 4.0, "unit": "mm"}
